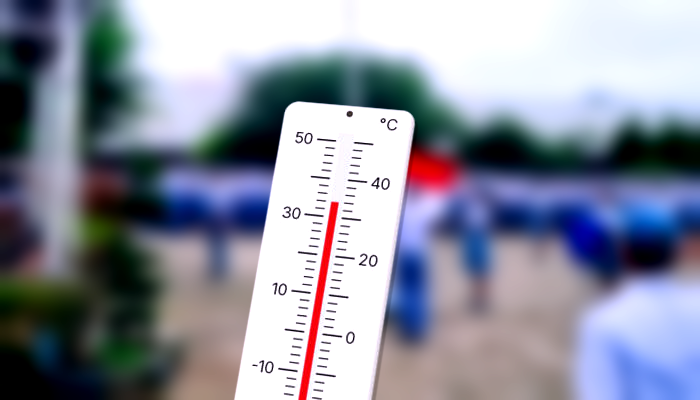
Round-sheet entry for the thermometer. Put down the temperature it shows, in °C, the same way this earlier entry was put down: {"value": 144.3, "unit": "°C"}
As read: {"value": 34, "unit": "°C"}
